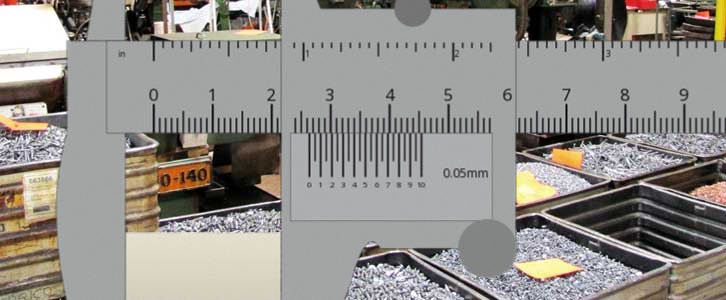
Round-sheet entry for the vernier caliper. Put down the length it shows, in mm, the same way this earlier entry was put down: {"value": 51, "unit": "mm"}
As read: {"value": 26.4, "unit": "mm"}
